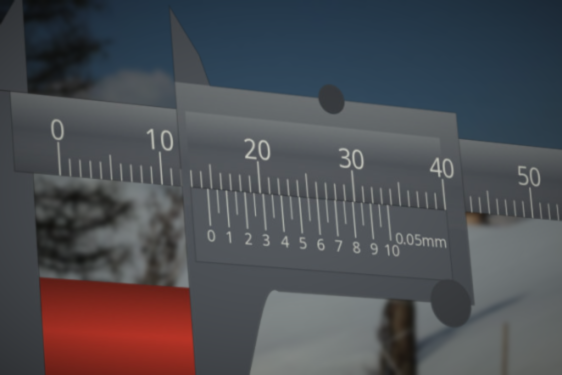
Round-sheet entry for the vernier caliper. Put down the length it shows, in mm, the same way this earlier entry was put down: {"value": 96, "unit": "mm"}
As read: {"value": 14.6, "unit": "mm"}
